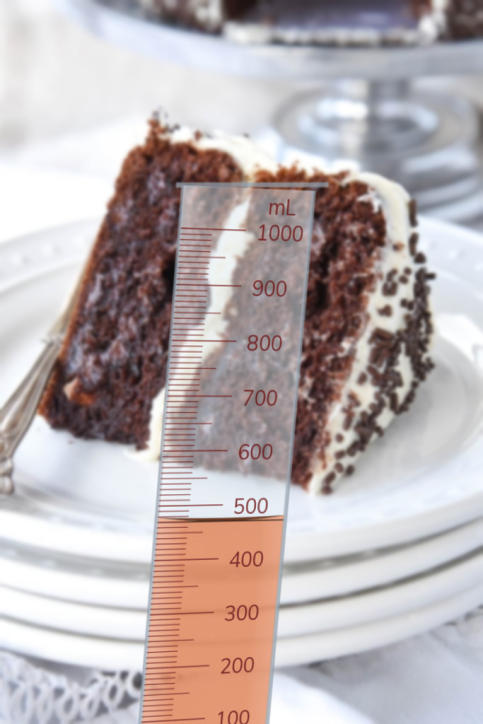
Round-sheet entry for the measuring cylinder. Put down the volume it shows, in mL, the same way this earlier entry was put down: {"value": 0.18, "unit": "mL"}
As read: {"value": 470, "unit": "mL"}
